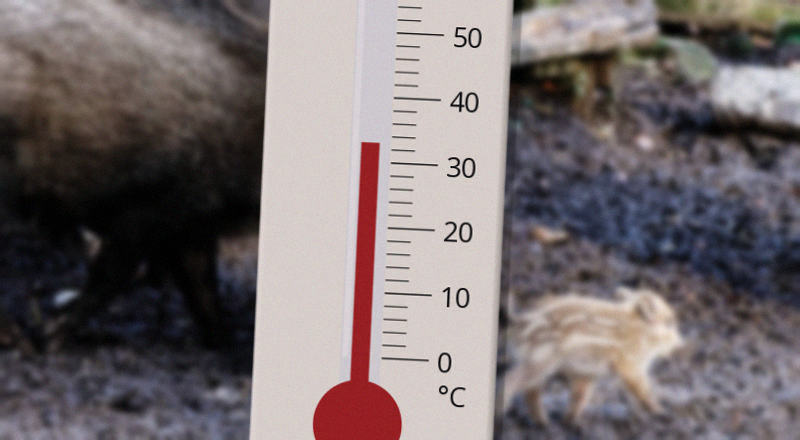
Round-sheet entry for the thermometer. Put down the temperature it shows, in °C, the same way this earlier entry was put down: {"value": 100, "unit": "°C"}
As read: {"value": 33, "unit": "°C"}
